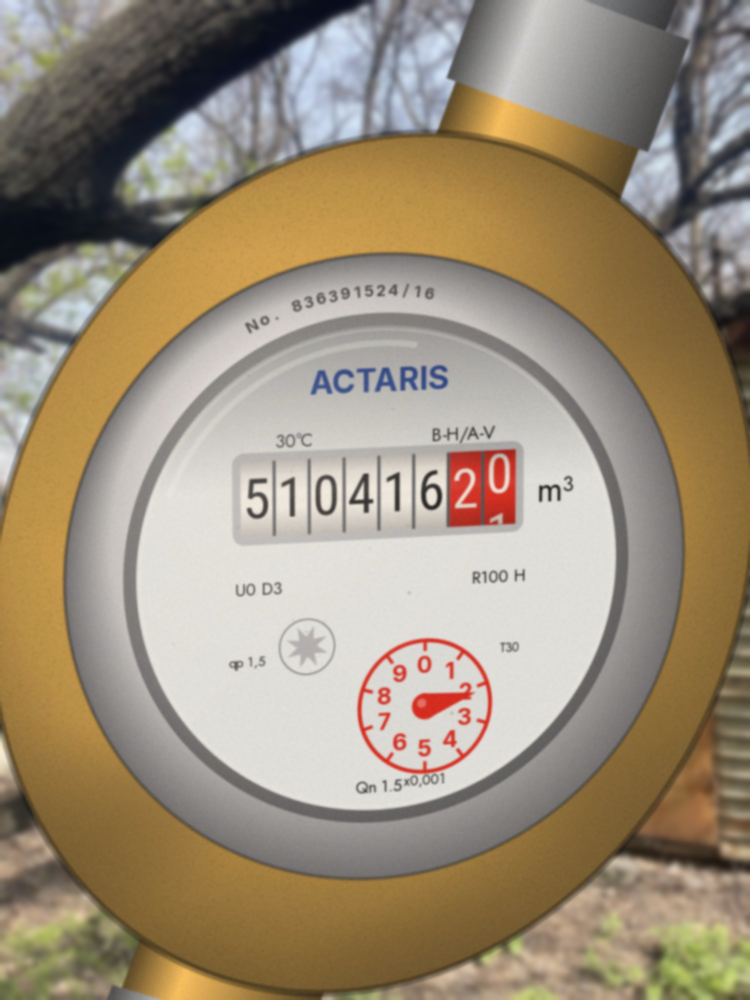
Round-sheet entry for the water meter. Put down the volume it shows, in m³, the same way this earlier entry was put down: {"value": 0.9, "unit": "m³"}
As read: {"value": 510416.202, "unit": "m³"}
